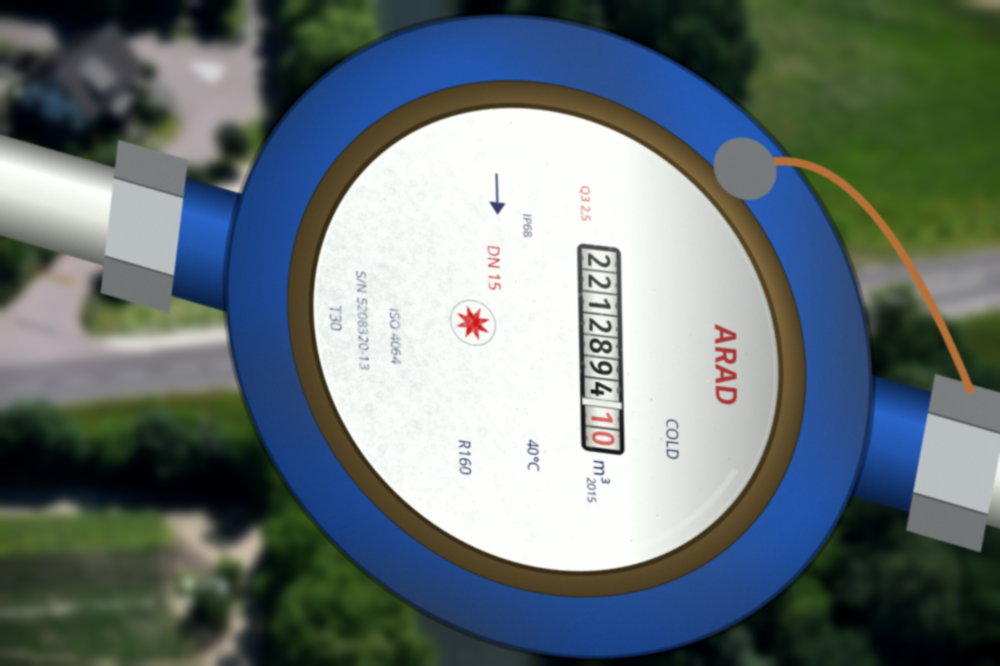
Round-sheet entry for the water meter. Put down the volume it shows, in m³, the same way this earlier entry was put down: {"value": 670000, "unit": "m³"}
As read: {"value": 2212894.10, "unit": "m³"}
